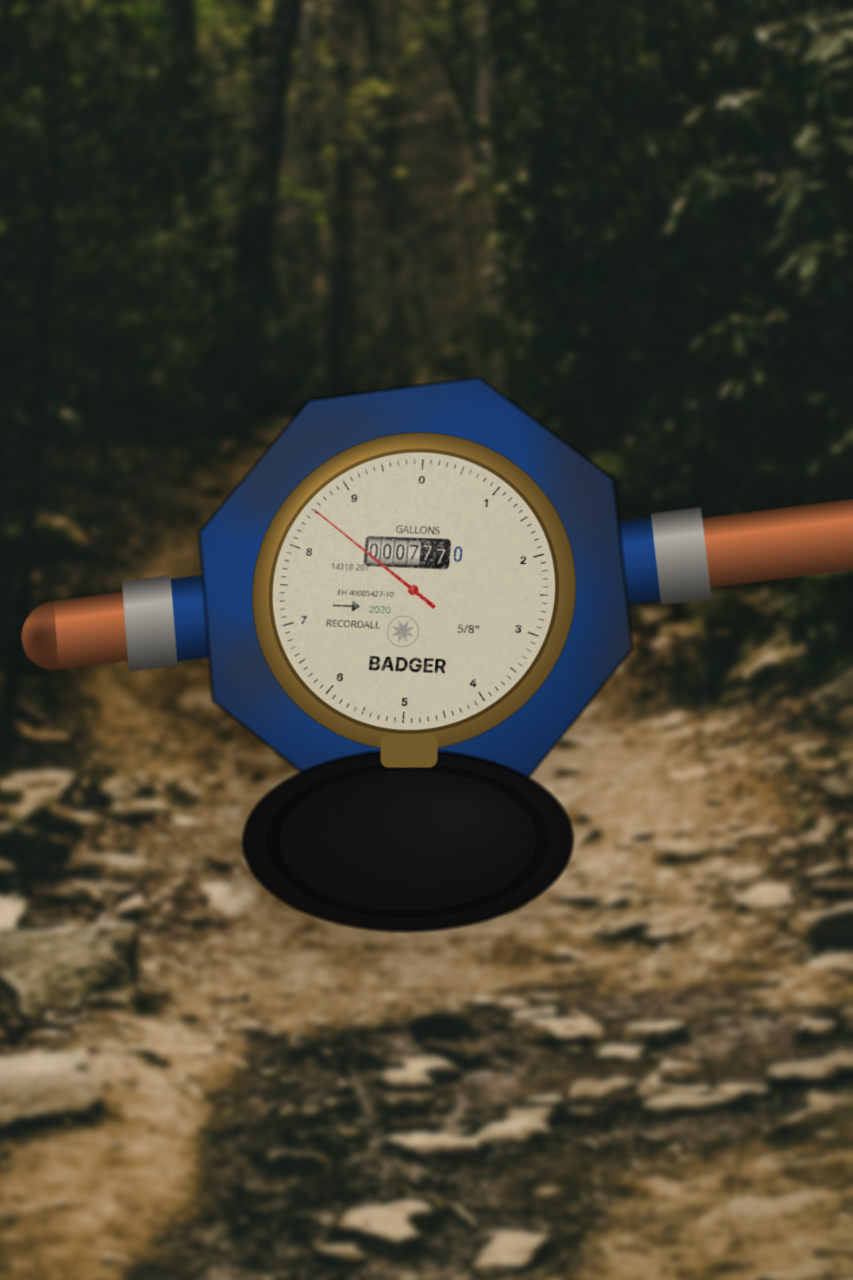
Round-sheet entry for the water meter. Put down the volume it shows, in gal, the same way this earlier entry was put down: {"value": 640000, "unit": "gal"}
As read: {"value": 7768.5, "unit": "gal"}
